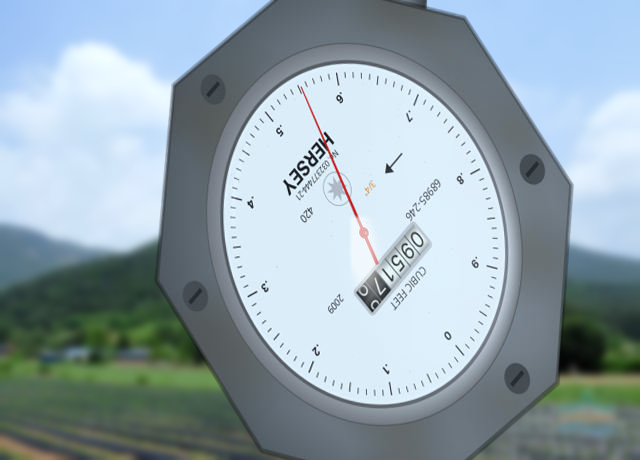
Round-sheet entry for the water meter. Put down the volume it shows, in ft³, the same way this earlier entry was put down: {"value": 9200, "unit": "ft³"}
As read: {"value": 95178.55, "unit": "ft³"}
